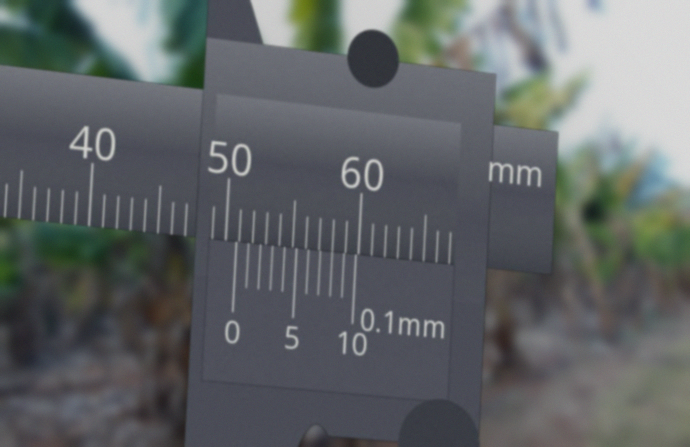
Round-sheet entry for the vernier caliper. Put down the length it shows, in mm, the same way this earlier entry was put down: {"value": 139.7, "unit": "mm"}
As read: {"value": 50.8, "unit": "mm"}
